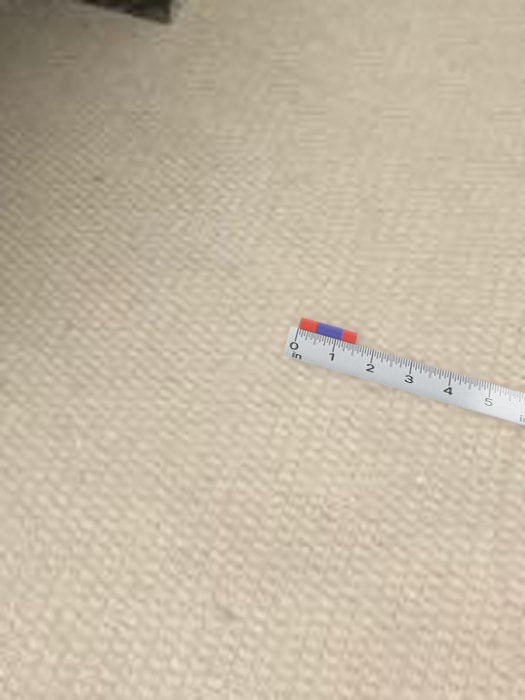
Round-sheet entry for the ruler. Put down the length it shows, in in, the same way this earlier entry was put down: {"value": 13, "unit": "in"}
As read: {"value": 1.5, "unit": "in"}
